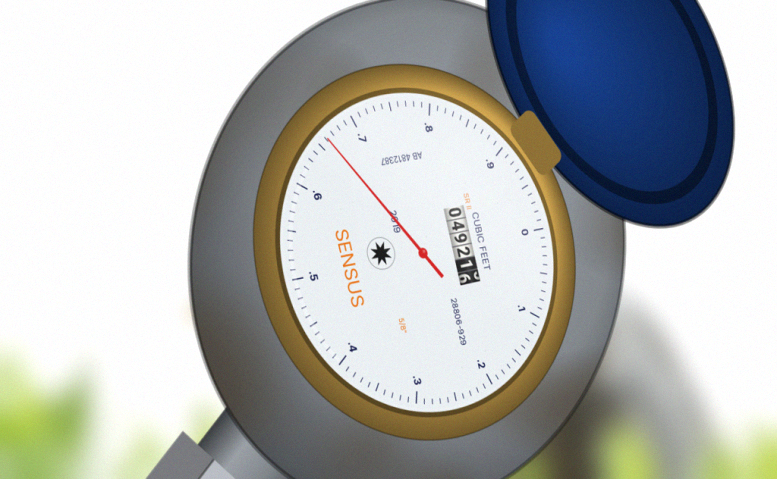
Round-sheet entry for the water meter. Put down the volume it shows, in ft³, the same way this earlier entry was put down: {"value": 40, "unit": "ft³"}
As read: {"value": 49215.66, "unit": "ft³"}
